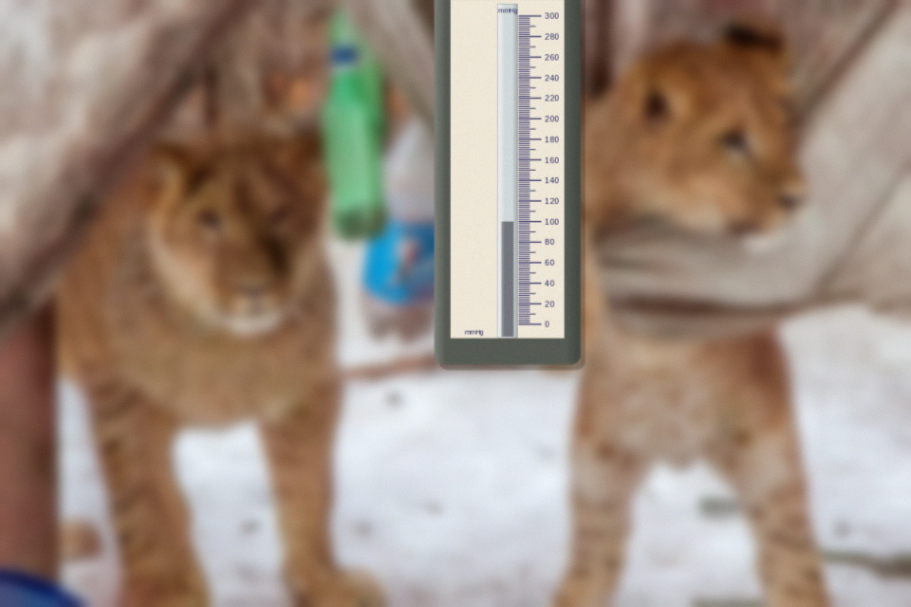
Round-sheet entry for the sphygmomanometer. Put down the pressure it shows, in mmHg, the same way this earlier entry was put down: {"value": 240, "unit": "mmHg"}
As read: {"value": 100, "unit": "mmHg"}
